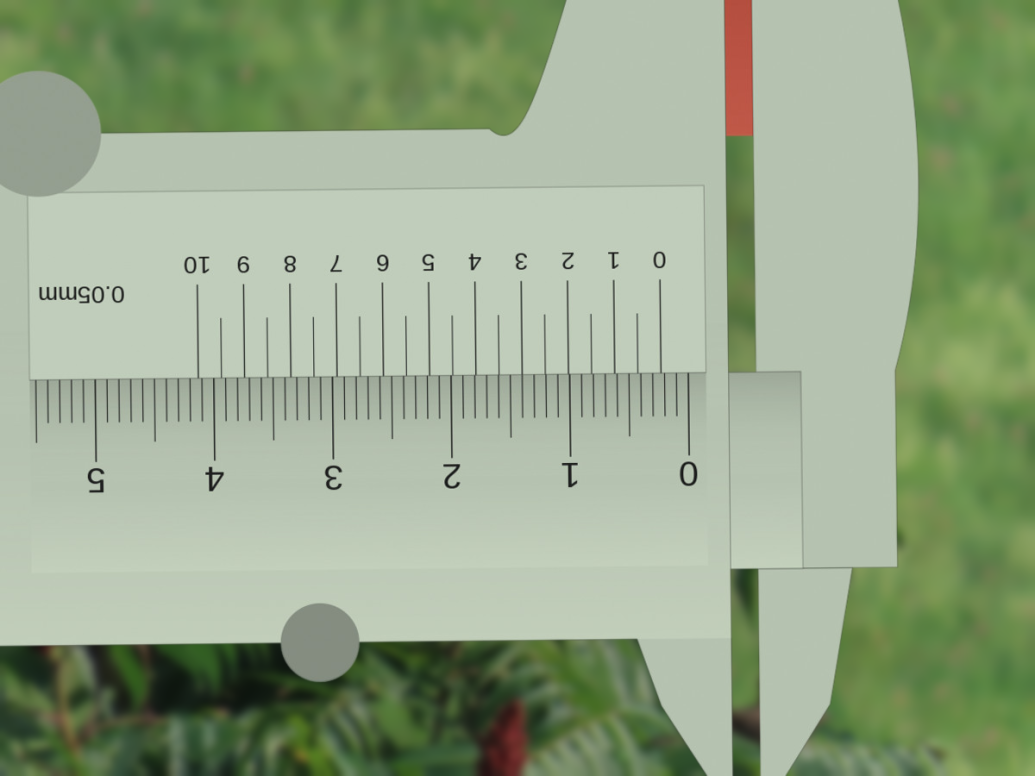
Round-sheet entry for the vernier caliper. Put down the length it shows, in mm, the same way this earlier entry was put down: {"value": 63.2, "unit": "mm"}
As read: {"value": 2.3, "unit": "mm"}
